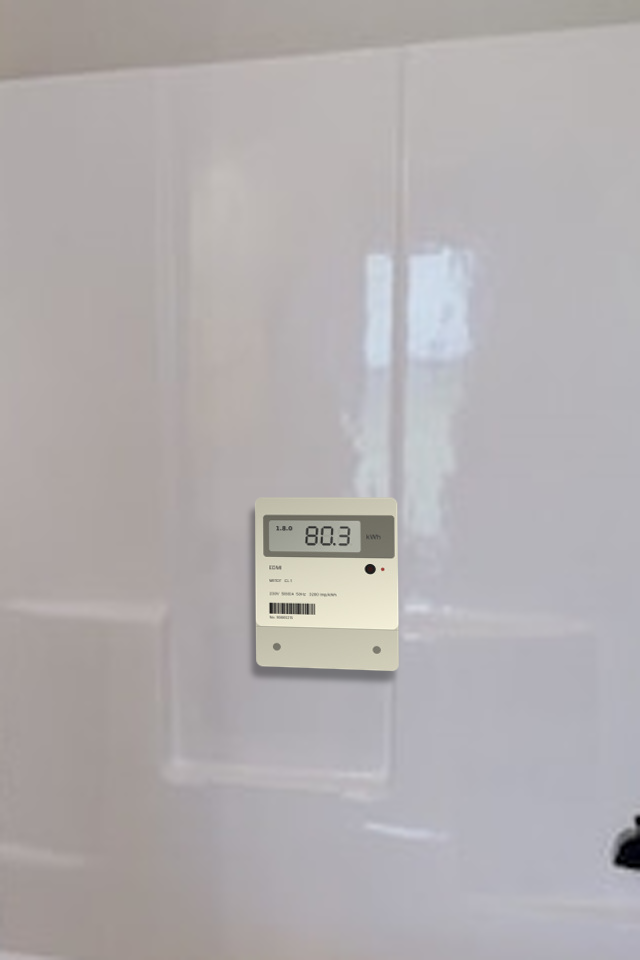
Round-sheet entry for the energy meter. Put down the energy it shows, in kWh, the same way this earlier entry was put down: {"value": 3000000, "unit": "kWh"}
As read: {"value": 80.3, "unit": "kWh"}
